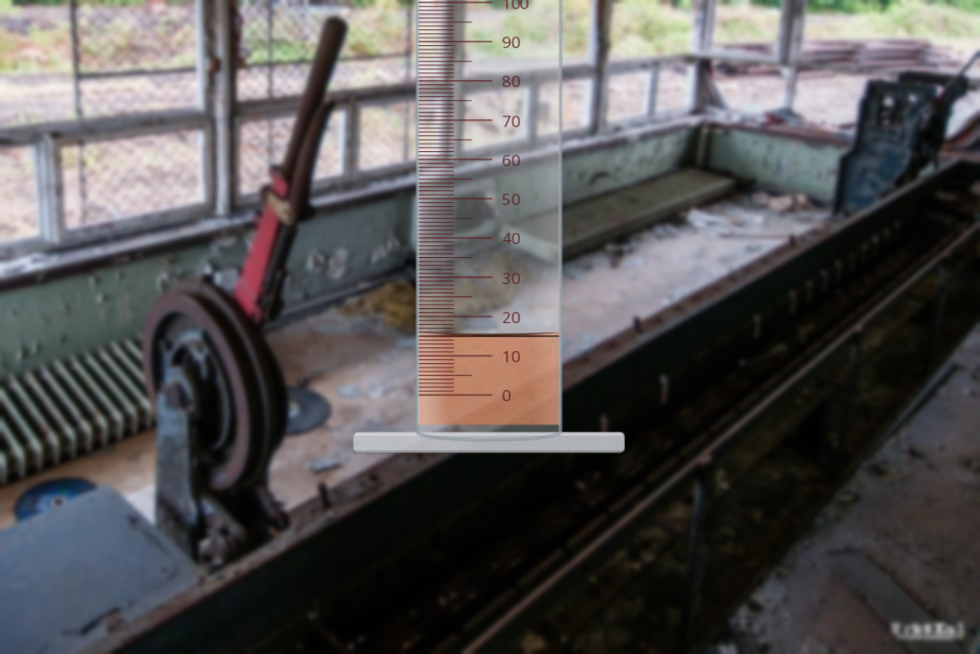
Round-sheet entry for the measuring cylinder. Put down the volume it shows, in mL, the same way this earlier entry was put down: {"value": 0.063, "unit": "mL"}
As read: {"value": 15, "unit": "mL"}
